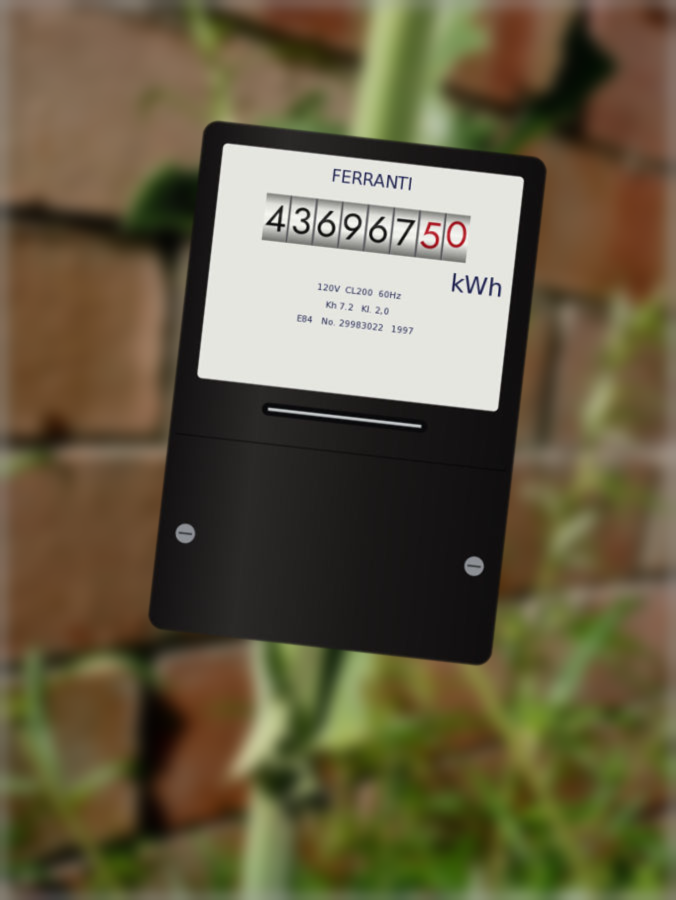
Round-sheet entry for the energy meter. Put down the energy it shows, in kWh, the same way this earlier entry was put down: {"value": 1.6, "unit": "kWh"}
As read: {"value": 436967.50, "unit": "kWh"}
